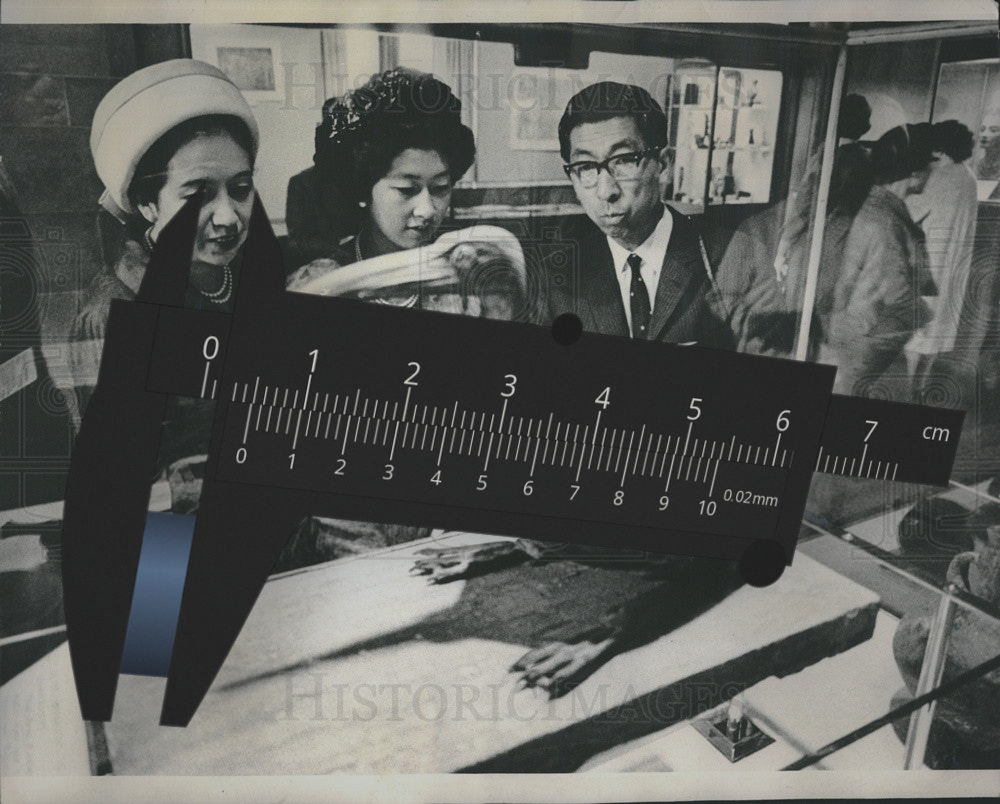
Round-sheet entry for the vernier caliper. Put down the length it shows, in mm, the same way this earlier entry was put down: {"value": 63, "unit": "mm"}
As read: {"value": 4.8, "unit": "mm"}
